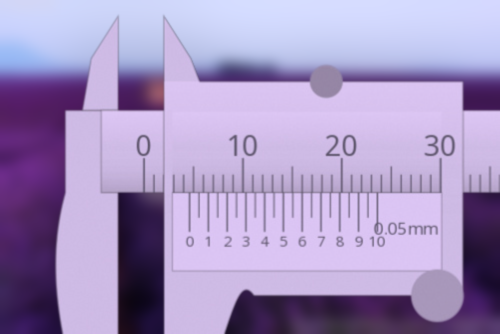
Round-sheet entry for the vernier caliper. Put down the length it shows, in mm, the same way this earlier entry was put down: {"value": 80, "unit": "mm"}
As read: {"value": 4.6, "unit": "mm"}
